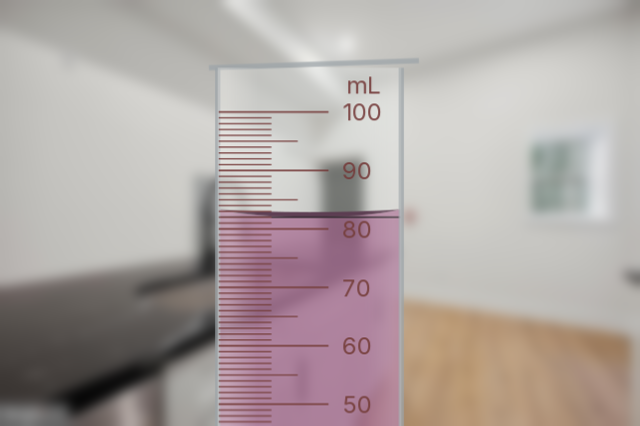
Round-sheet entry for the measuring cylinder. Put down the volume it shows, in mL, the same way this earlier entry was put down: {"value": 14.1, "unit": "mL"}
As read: {"value": 82, "unit": "mL"}
